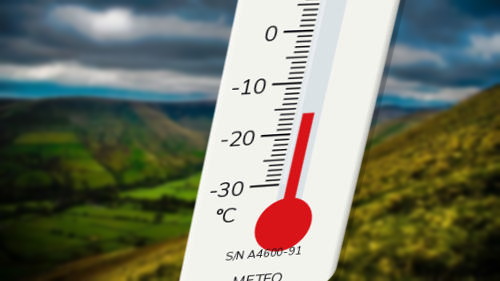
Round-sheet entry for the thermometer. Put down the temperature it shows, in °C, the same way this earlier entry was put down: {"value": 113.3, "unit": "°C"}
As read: {"value": -16, "unit": "°C"}
